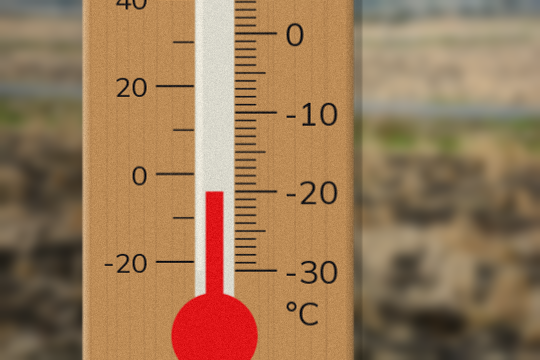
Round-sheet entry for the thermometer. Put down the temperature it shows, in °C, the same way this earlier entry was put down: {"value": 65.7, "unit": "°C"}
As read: {"value": -20, "unit": "°C"}
